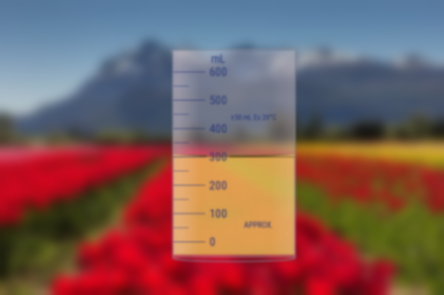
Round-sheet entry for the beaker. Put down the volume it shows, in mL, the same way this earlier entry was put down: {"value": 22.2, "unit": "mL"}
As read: {"value": 300, "unit": "mL"}
